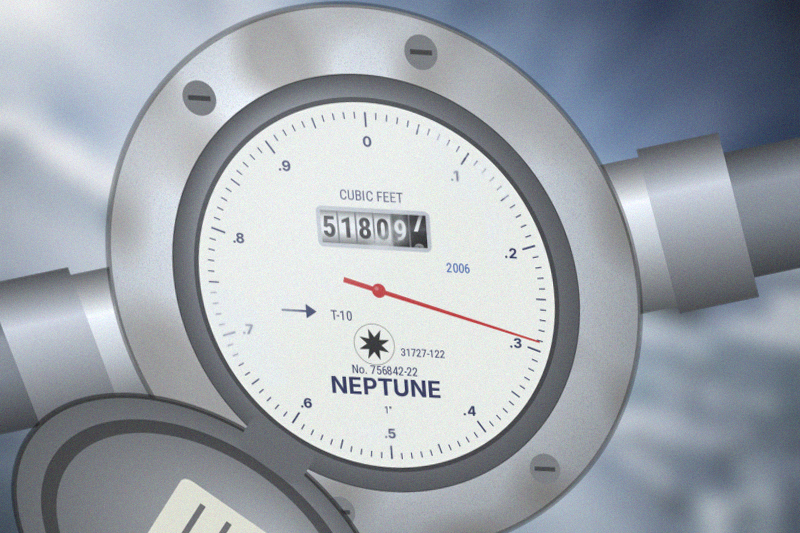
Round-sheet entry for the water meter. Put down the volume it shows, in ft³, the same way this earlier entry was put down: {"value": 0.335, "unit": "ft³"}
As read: {"value": 518097.29, "unit": "ft³"}
